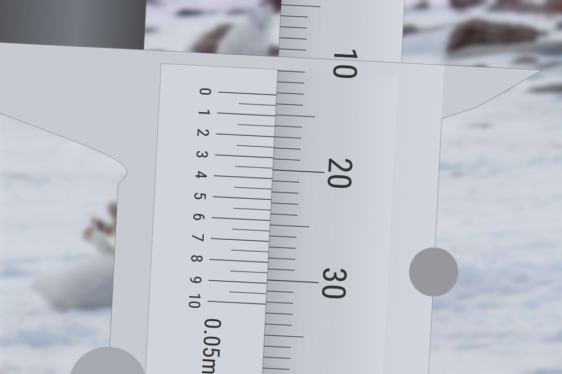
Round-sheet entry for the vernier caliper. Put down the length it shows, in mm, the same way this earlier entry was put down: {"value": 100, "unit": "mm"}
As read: {"value": 13.2, "unit": "mm"}
